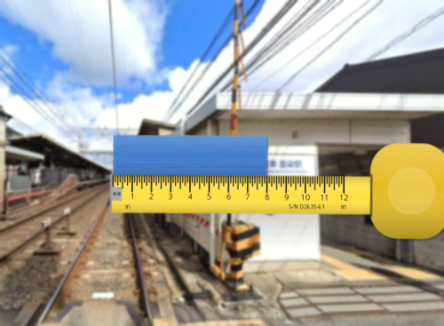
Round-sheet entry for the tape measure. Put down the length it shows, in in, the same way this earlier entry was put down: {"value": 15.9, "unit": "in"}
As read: {"value": 8, "unit": "in"}
